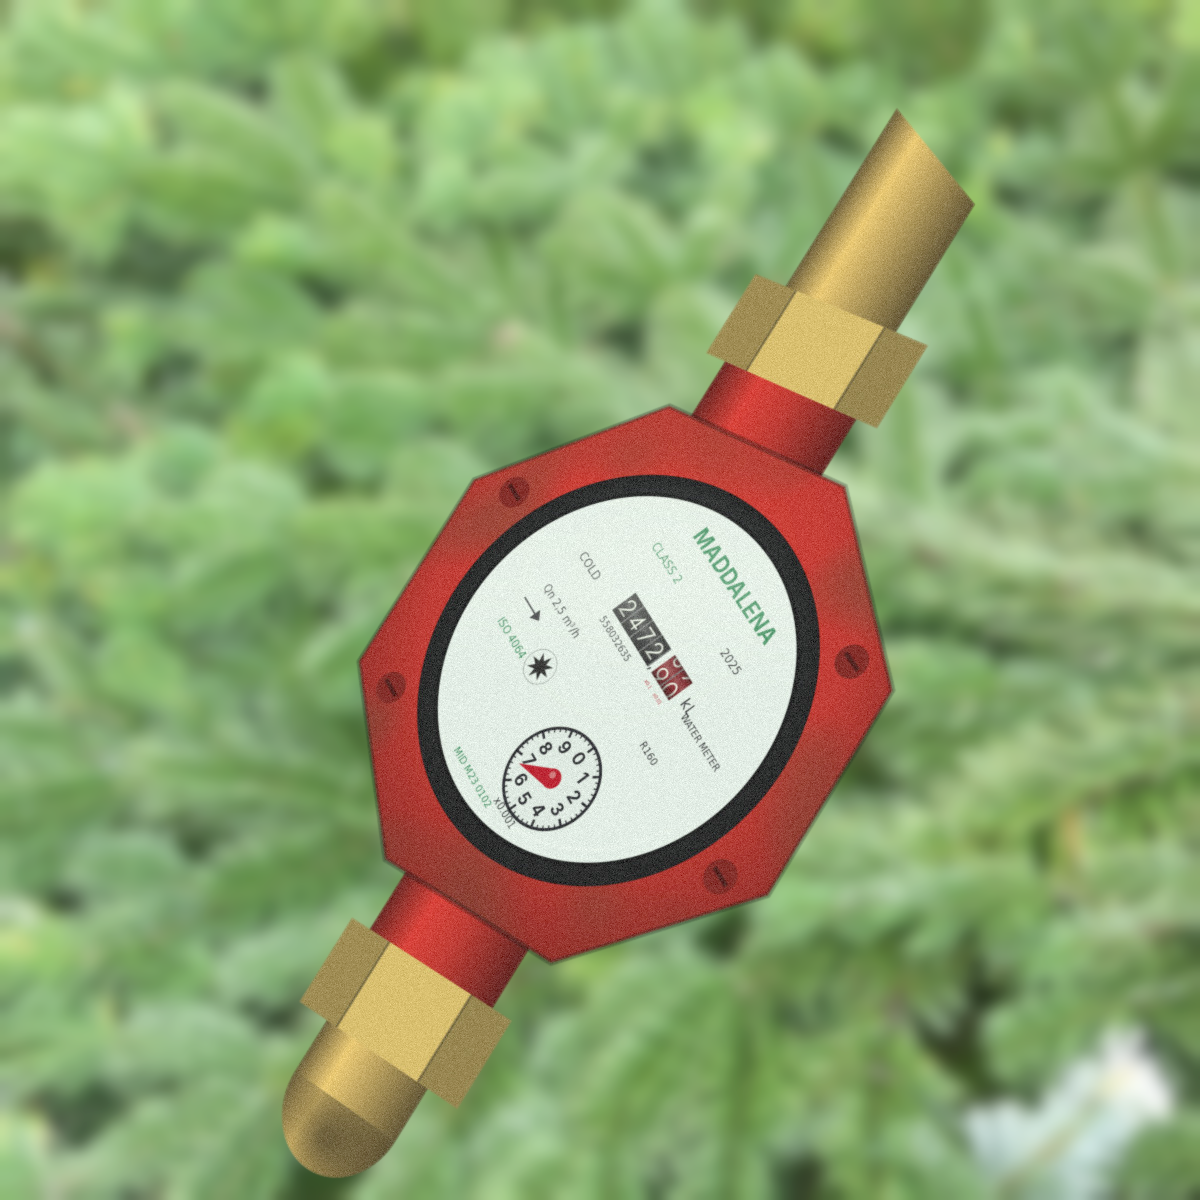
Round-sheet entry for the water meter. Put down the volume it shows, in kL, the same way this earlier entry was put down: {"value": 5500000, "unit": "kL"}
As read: {"value": 2472.896, "unit": "kL"}
